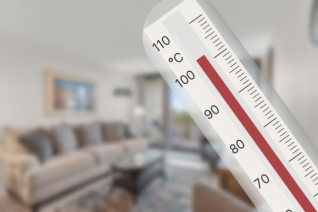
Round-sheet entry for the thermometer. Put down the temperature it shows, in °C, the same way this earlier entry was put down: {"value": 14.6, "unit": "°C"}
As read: {"value": 102, "unit": "°C"}
